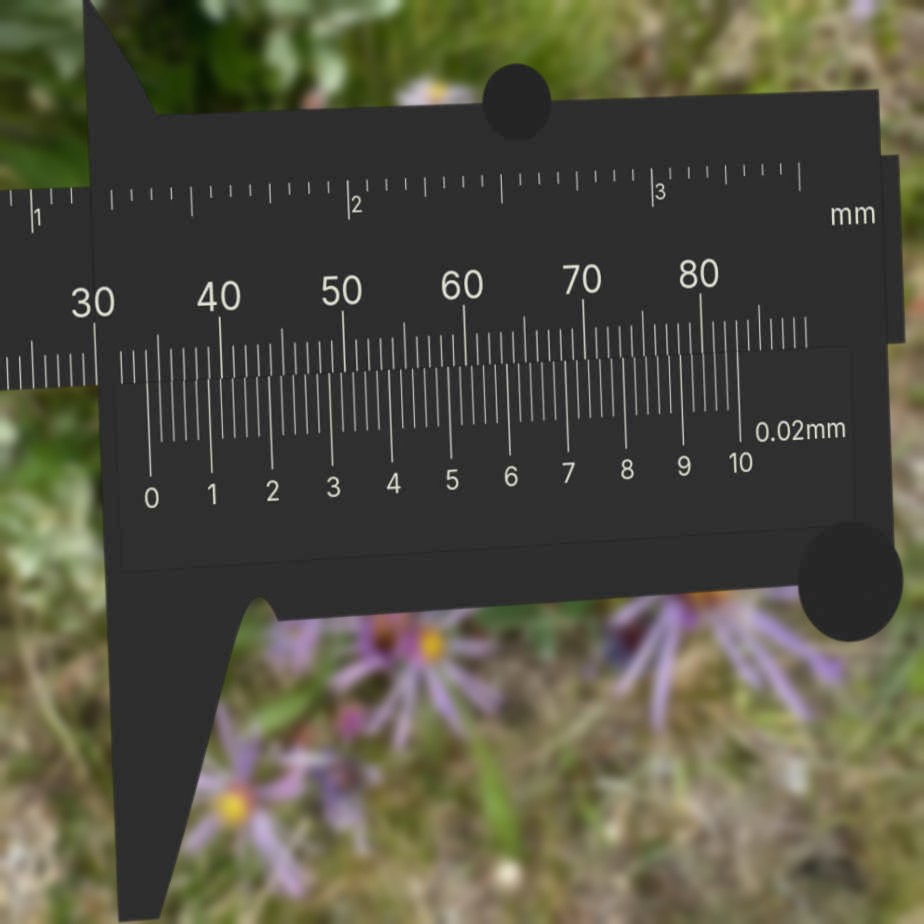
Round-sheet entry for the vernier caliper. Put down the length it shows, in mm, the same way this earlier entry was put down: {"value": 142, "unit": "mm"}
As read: {"value": 34.0, "unit": "mm"}
